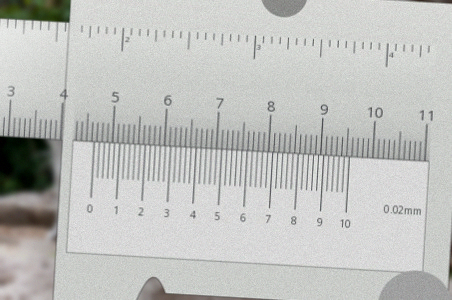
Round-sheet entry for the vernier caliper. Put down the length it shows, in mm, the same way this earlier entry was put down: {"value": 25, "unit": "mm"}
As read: {"value": 46.5, "unit": "mm"}
